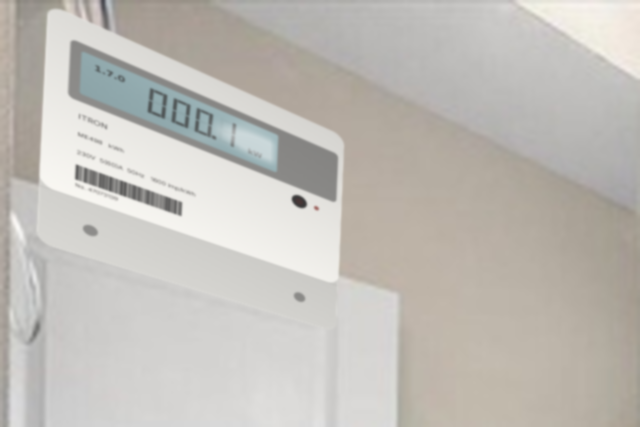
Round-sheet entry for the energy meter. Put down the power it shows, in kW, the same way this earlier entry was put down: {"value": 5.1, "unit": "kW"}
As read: {"value": 0.1, "unit": "kW"}
